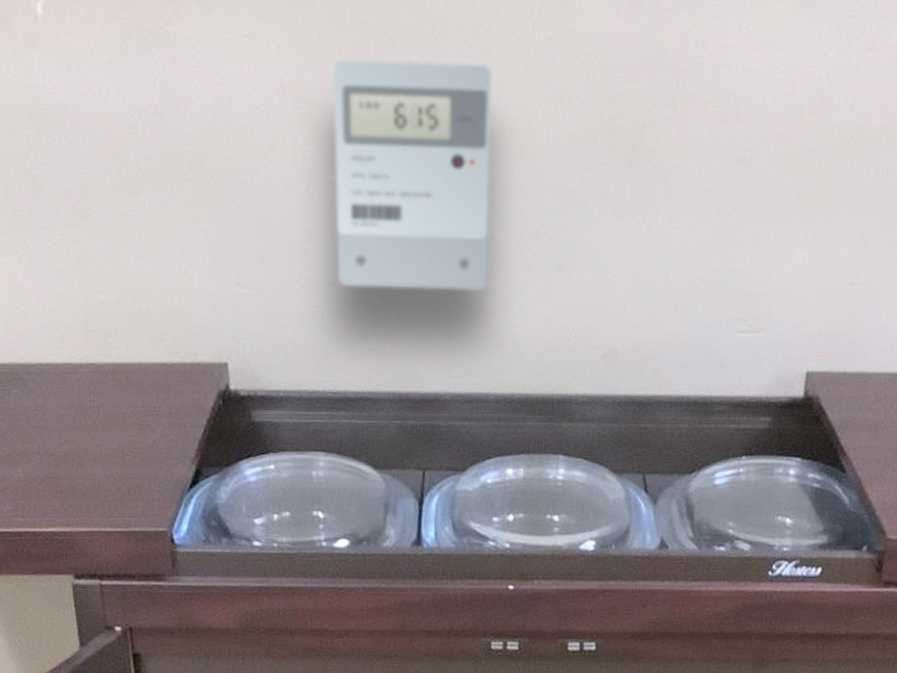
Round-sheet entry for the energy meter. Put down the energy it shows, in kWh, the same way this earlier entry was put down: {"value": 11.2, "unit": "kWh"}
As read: {"value": 615, "unit": "kWh"}
